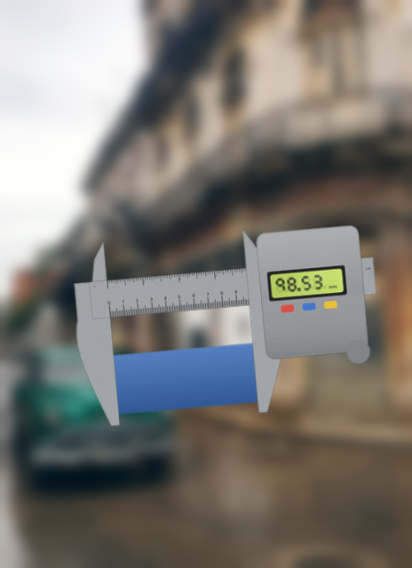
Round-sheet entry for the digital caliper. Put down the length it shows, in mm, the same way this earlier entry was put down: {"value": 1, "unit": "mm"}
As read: {"value": 98.53, "unit": "mm"}
